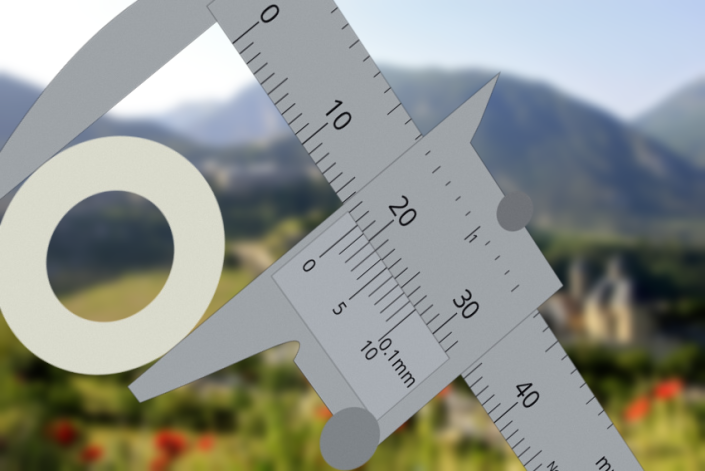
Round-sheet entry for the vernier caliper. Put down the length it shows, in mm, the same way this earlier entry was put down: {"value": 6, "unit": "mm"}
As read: {"value": 18.3, "unit": "mm"}
